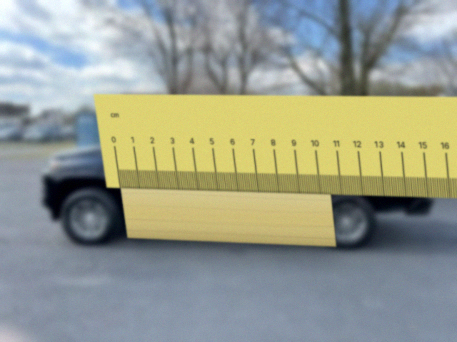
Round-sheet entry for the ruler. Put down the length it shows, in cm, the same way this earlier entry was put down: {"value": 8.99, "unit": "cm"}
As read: {"value": 10.5, "unit": "cm"}
